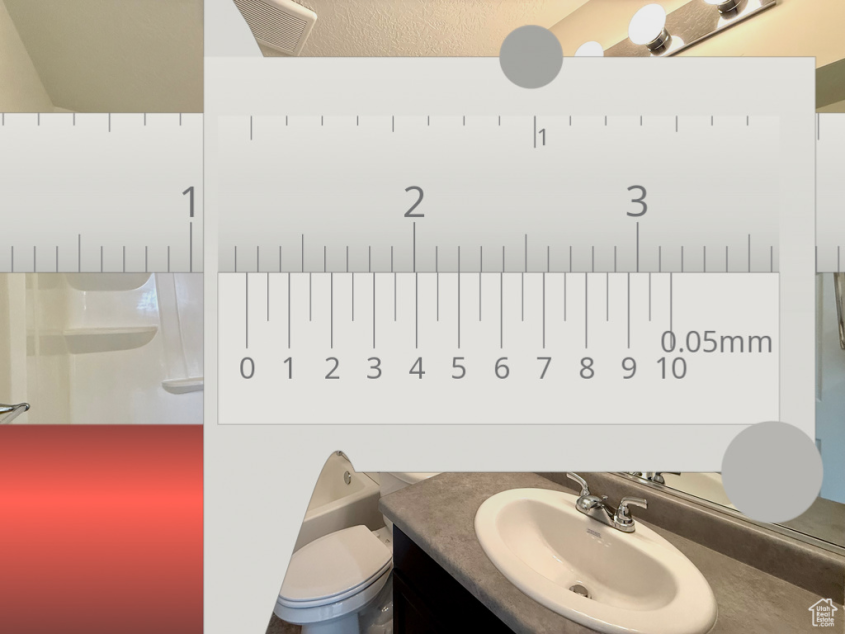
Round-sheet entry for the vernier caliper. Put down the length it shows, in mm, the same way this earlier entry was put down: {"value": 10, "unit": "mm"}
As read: {"value": 12.50, "unit": "mm"}
